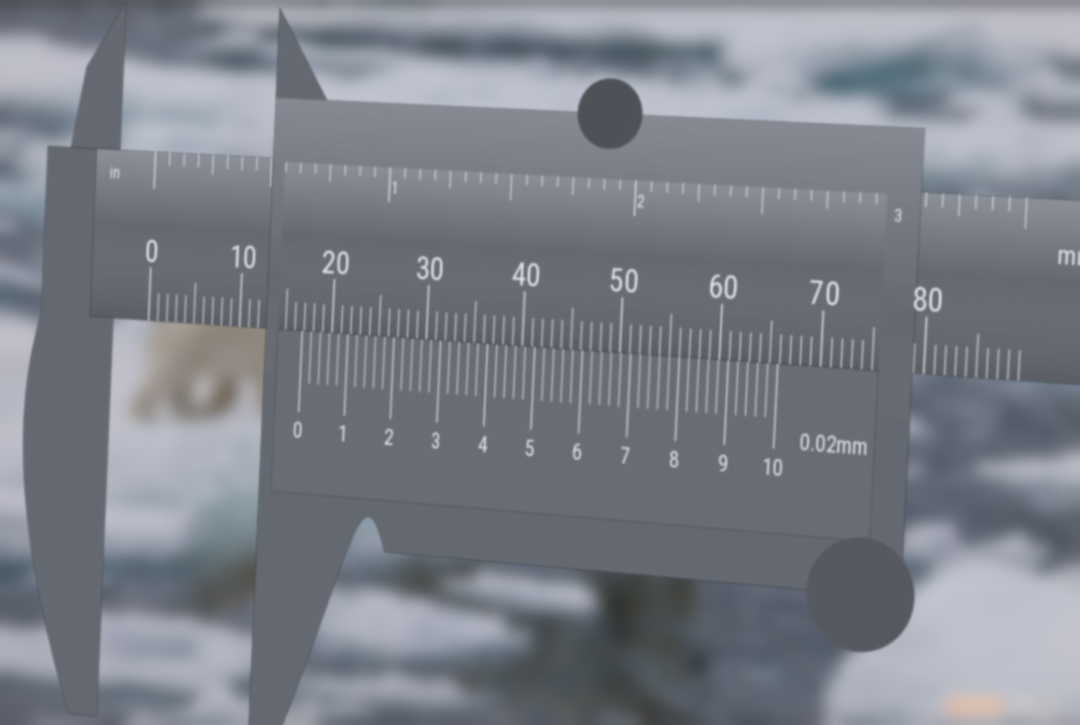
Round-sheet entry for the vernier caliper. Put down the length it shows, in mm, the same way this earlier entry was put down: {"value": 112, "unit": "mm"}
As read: {"value": 16.8, "unit": "mm"}
